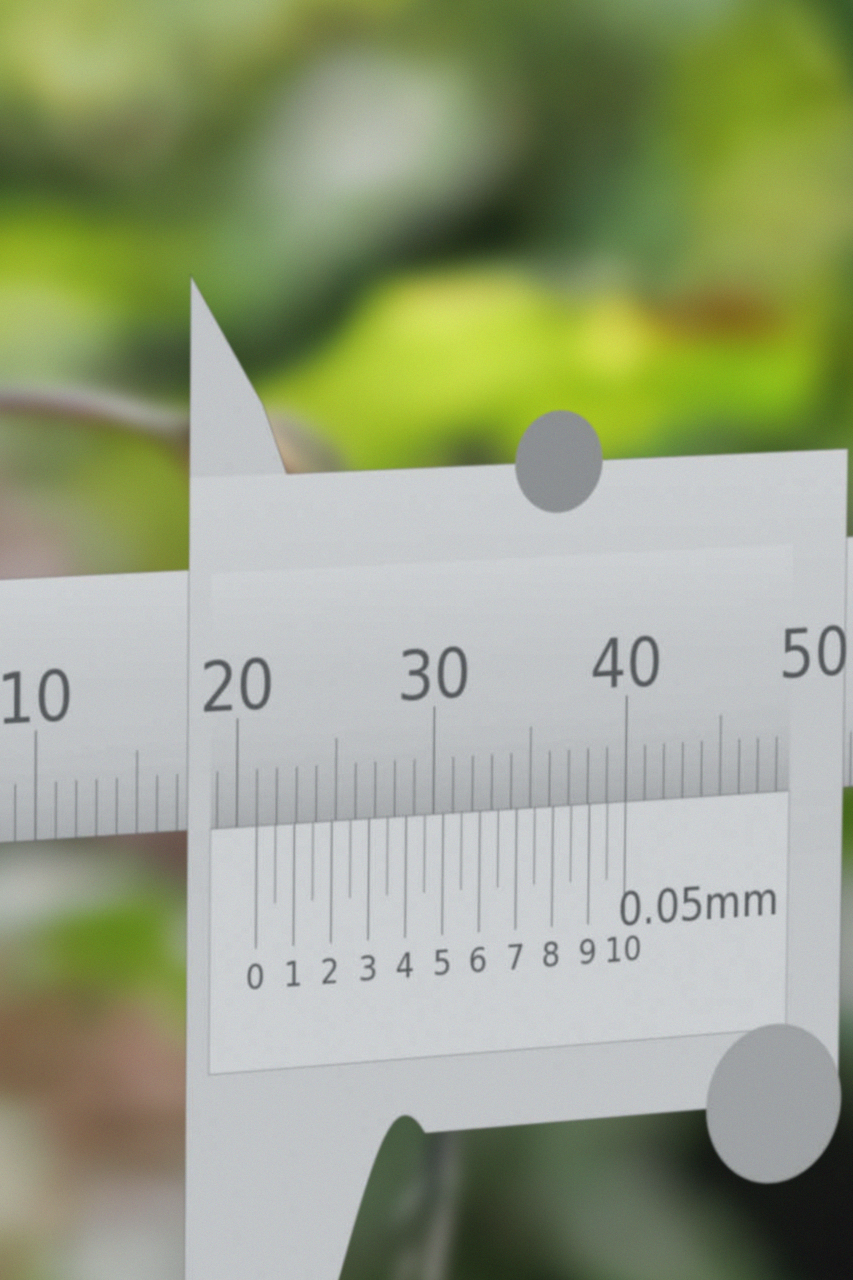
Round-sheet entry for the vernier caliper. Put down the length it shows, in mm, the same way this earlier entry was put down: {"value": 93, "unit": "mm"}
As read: {"value": 21.0, "unit": "mm"}
